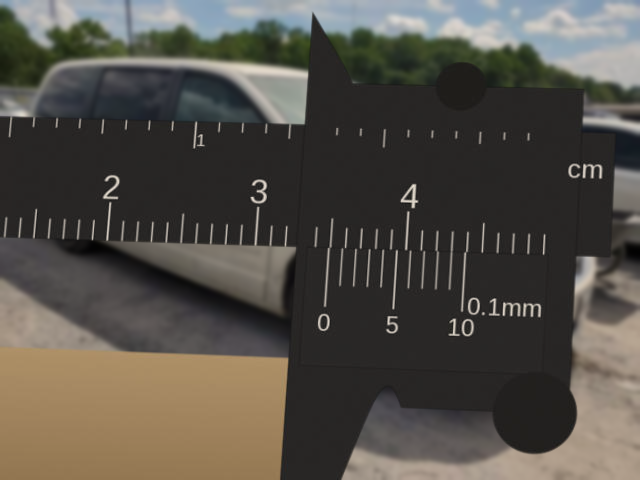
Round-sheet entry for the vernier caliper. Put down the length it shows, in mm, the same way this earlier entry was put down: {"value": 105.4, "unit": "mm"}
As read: {"value": 34.9, "unit": "mm"}
